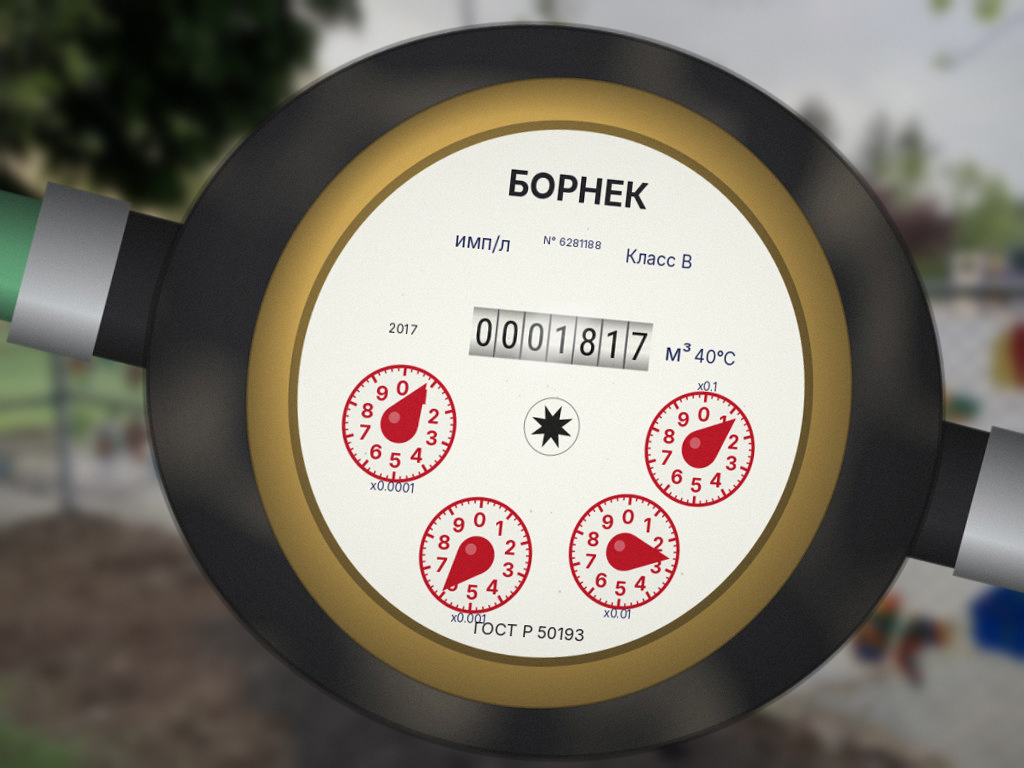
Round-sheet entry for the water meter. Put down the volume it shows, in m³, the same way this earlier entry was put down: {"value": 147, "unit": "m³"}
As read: {"value": 1817.1260, "unit": "m³"}
